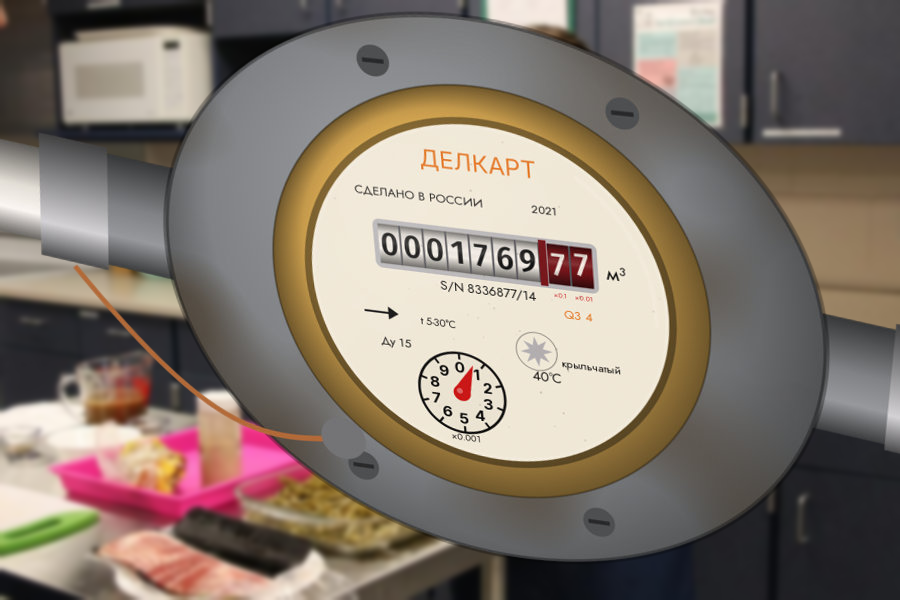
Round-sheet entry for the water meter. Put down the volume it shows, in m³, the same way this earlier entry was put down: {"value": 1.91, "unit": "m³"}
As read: {"value": 1769.770, "unit": "m³"}
